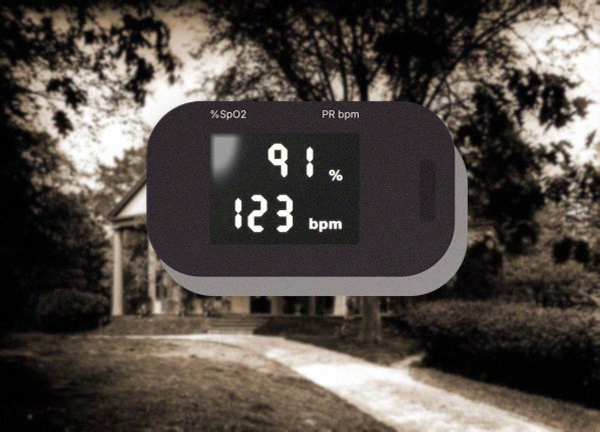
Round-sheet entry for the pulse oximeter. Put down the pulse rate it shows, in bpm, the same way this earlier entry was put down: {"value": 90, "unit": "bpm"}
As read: {"value": 123, "unit": "bpm"}
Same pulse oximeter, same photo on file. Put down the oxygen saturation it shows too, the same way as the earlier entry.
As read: {"value": 91, "unit": "%"}
